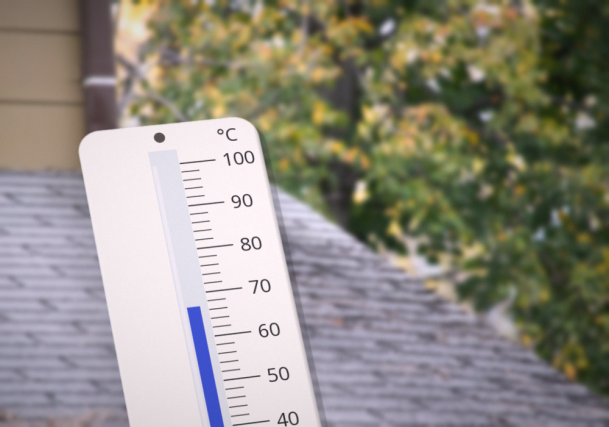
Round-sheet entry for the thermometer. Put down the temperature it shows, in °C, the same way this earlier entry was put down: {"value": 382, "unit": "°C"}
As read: {"value": 67, "unit": "°C"}
